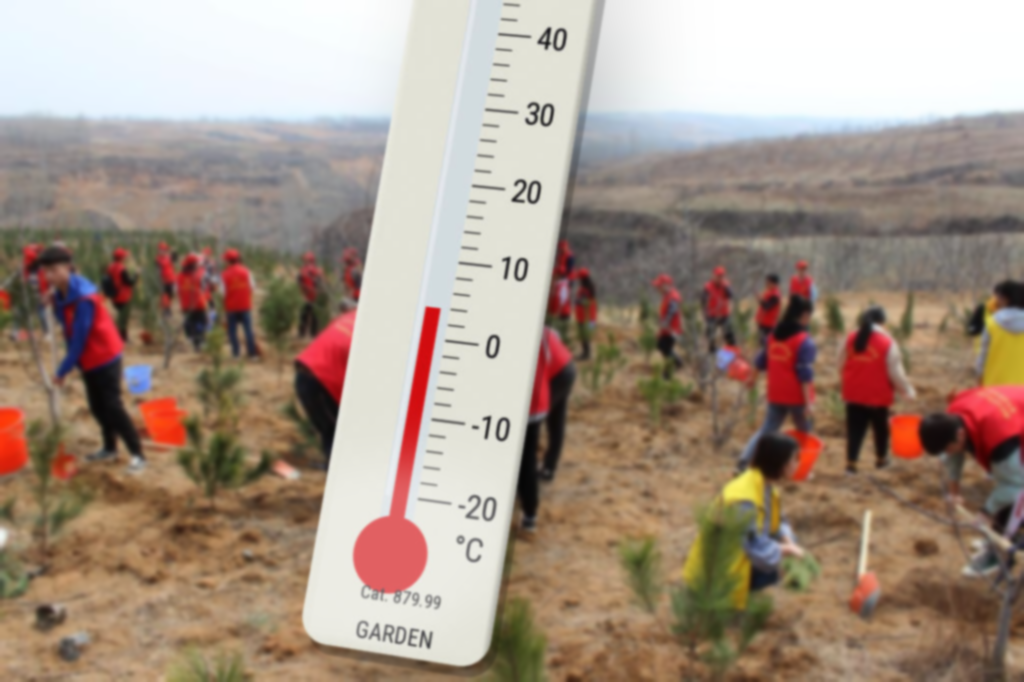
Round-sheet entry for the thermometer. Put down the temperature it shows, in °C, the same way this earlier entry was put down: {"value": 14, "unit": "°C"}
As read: {"value": 4, "unit": "°C"}
